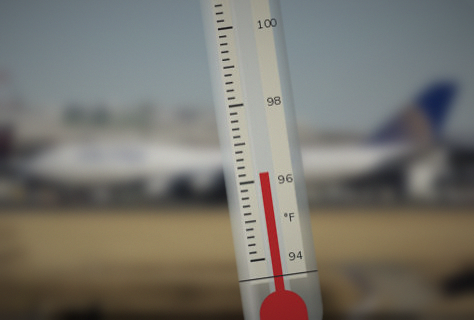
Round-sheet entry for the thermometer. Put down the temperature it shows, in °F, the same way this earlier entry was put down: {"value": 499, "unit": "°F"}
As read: {"value": 96.2, "unit": "°F"}
